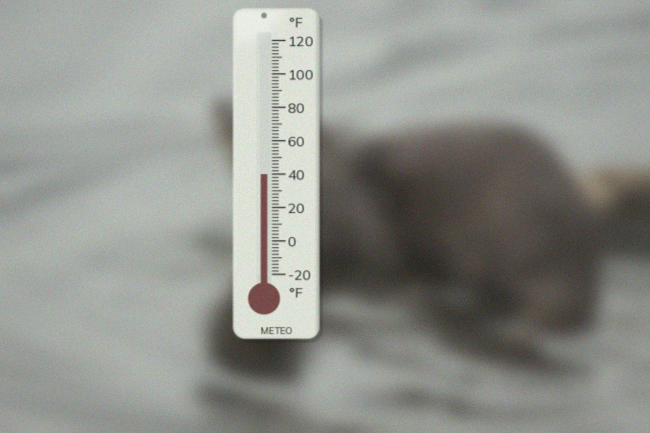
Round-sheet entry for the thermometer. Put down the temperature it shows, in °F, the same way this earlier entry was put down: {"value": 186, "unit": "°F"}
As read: {"value": 40, "unit": "°F"}
